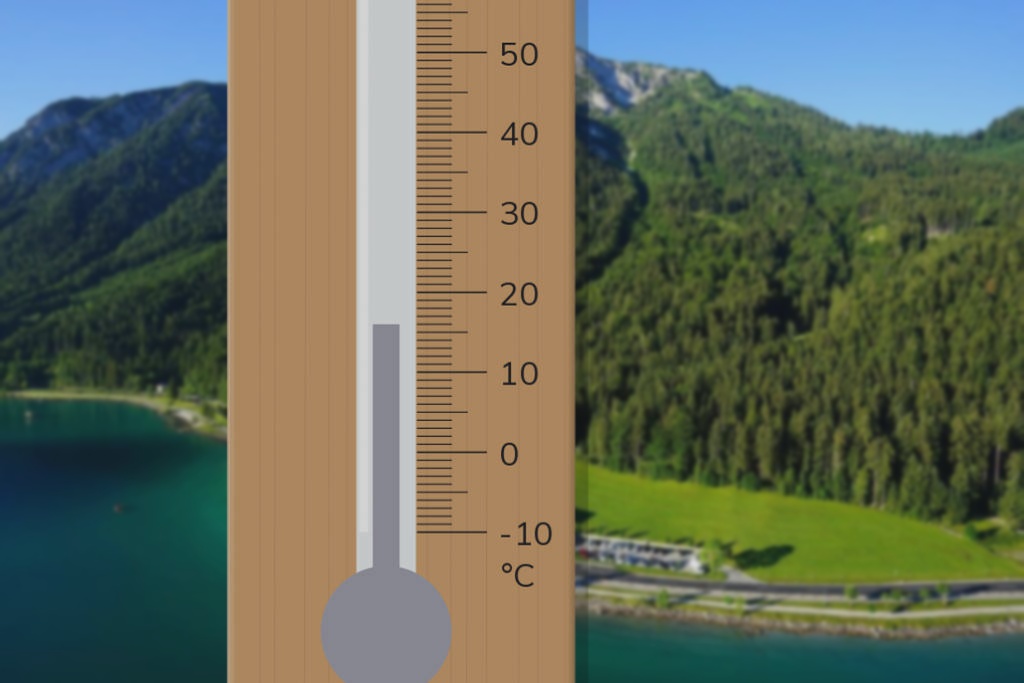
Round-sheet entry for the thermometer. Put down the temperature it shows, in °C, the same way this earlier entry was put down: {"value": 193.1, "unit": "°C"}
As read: {"value": 16, "unit": "°C"}
